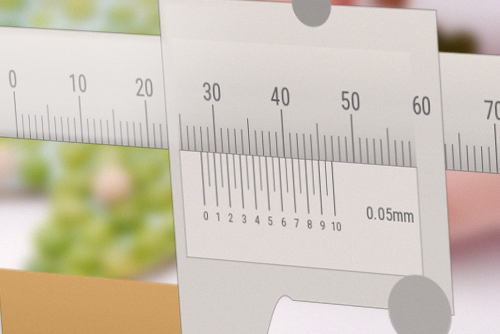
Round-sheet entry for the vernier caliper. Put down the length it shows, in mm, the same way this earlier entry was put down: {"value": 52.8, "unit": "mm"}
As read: {"value": 27.8, "unit": "mm"}
